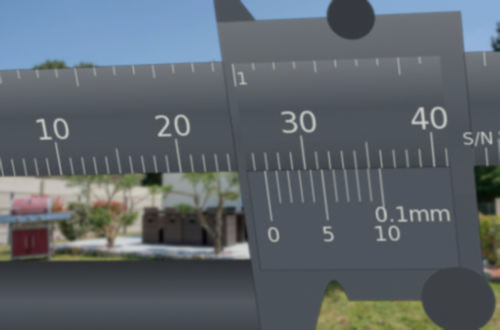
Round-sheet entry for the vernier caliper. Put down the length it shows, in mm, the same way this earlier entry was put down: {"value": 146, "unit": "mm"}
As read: {"value": 26.8, "unit": "mm"}
